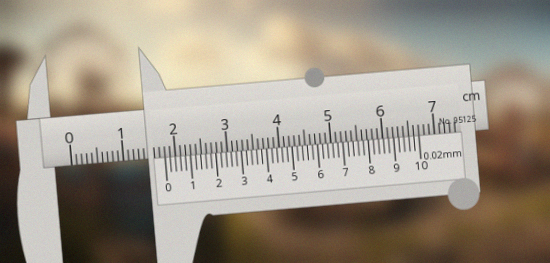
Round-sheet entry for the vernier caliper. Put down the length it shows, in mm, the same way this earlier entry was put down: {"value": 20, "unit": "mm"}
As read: {"value": 18.0, "unit": "mm"}
